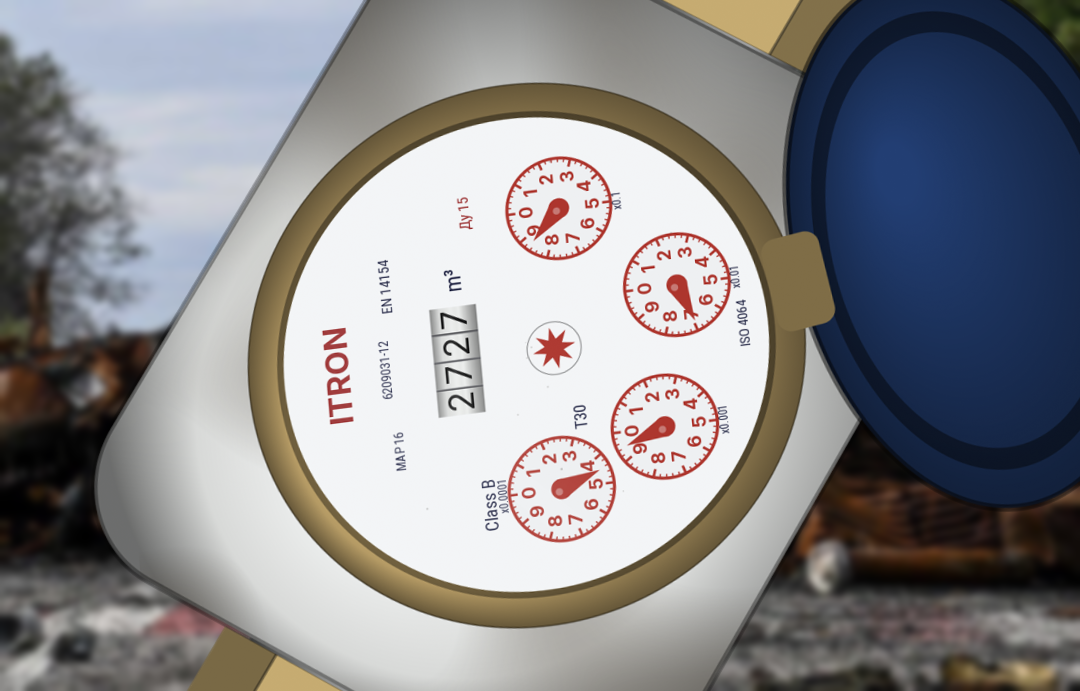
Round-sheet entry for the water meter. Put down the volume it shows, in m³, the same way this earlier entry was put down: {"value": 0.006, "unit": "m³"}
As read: {"value": 2727.8694, "unit": "m³"}
